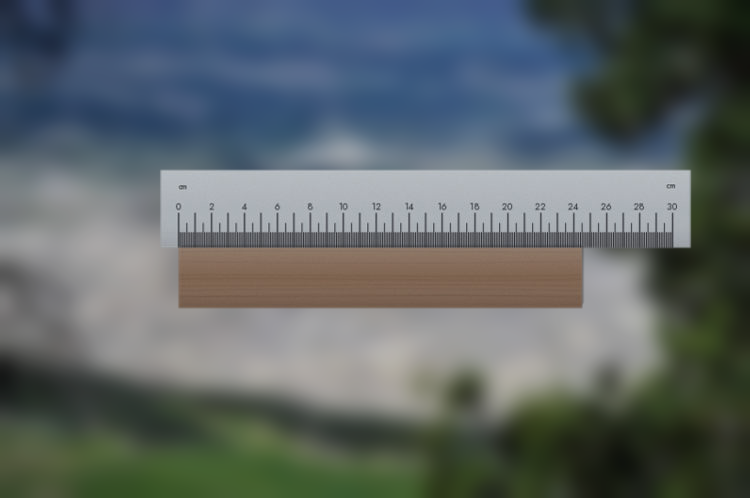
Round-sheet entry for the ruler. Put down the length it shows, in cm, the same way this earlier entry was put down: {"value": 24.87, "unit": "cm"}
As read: {"value": 24.5, "unit": "cm"}
